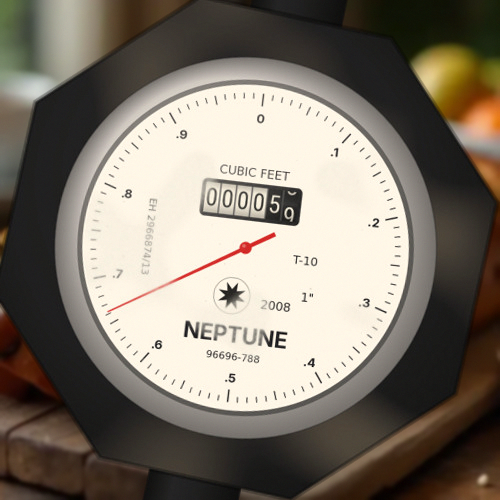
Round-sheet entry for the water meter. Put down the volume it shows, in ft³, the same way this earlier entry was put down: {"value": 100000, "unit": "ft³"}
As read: {"value": 58.66, "unit": "ft³"}
